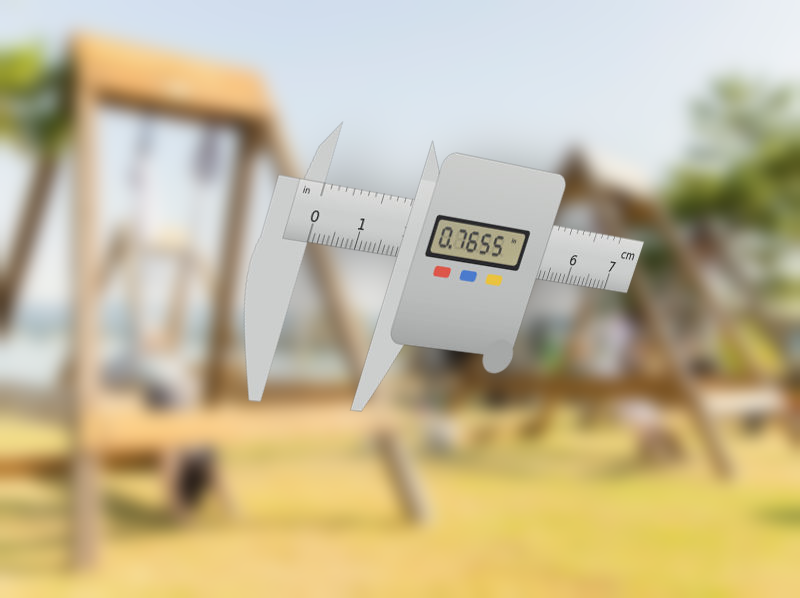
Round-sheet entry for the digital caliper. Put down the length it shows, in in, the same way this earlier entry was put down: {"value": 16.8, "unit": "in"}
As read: {"value": 0.7655, "unit": "in"}
